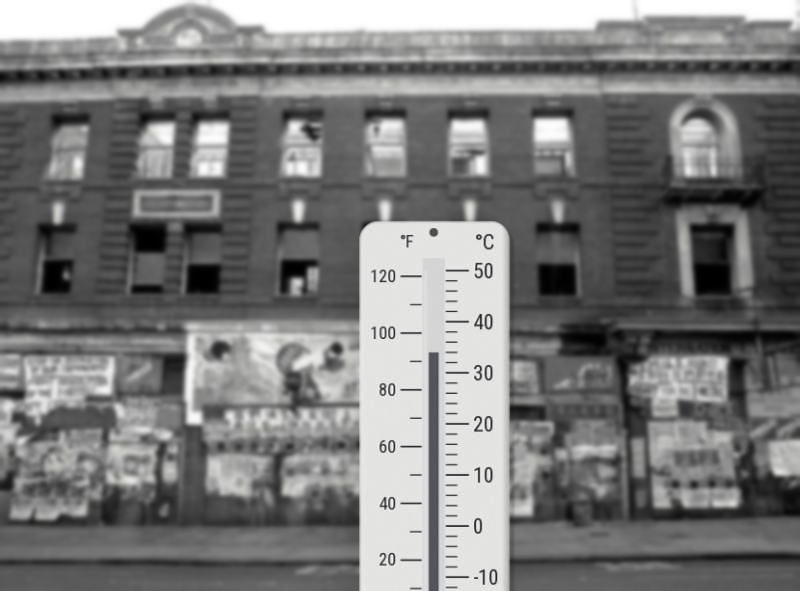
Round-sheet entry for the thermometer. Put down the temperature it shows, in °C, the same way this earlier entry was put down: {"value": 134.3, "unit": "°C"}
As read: {"value": 34, "unit": "°C"}
